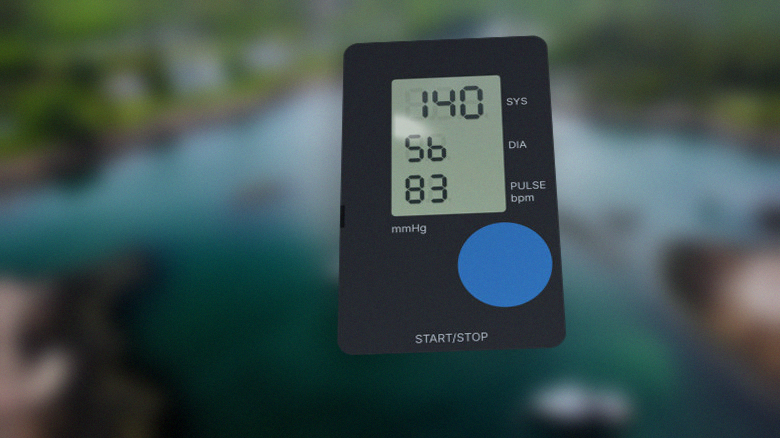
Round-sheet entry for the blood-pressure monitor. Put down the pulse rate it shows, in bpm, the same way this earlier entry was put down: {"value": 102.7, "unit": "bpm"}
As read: {"value": 83, "unit": "bpm"}
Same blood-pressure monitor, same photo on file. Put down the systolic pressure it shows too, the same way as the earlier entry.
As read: {"value": 140, "unit": "mmHg"}
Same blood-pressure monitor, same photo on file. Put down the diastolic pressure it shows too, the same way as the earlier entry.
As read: {"value": 56, "unit": "mmHg"}
